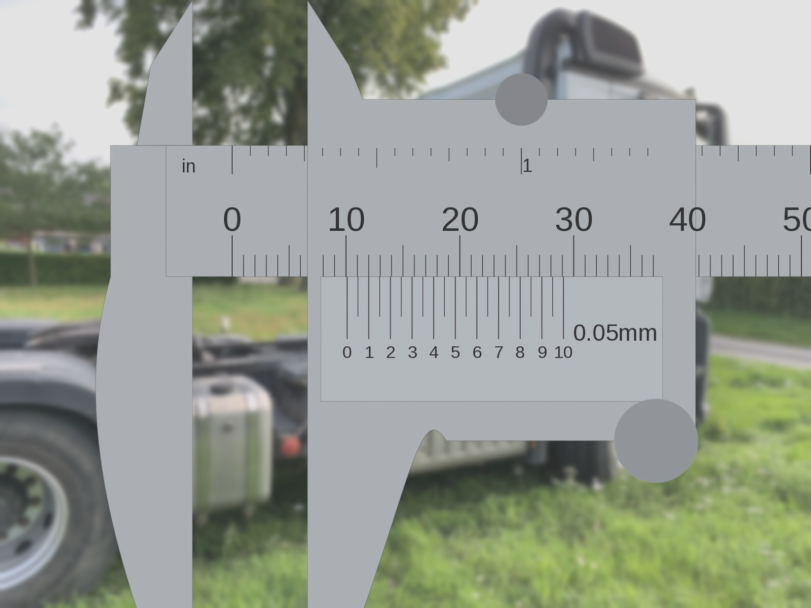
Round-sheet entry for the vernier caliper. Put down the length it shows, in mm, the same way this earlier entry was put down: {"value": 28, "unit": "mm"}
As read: {"value": 10.1, "unit": "mm"}
